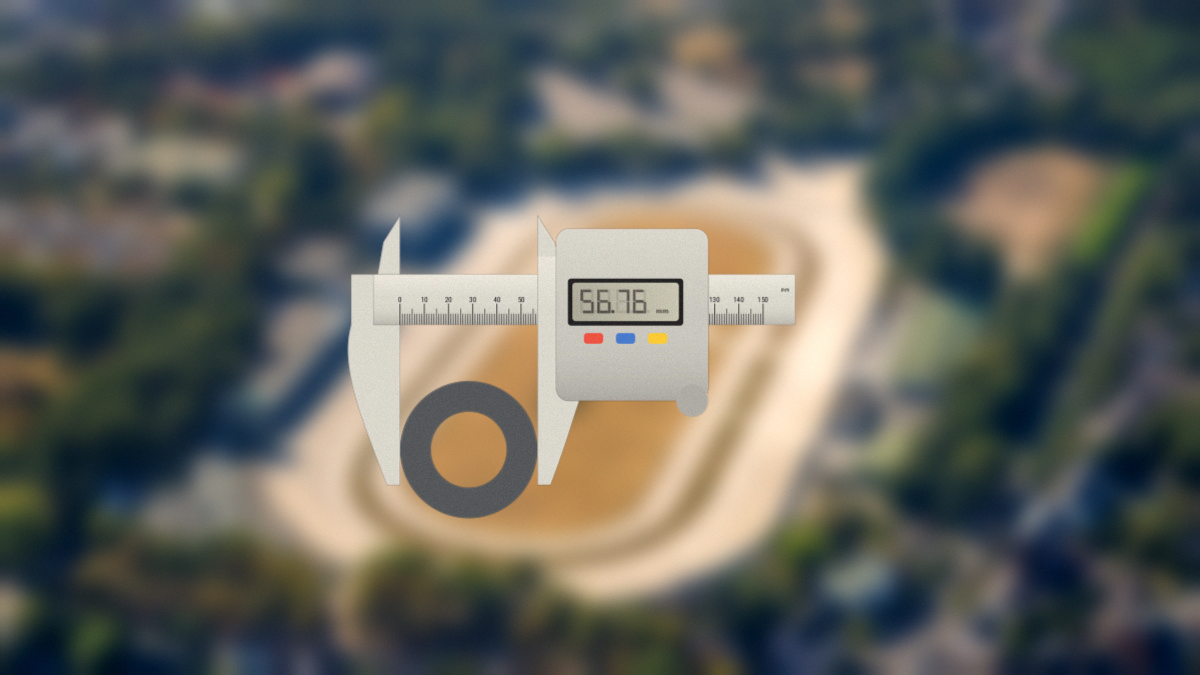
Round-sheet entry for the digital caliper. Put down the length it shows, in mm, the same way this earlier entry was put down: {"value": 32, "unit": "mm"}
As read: {"value": 56.76, "unit": "mm"}
